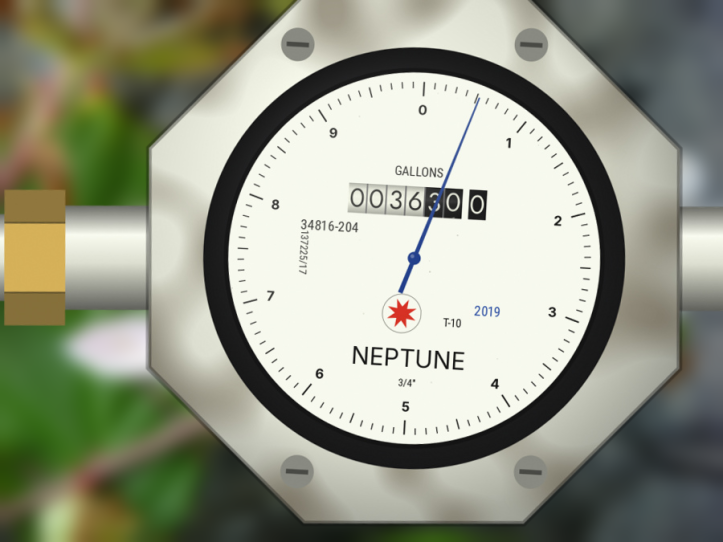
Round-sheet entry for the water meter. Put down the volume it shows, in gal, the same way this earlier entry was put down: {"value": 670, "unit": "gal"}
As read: {"value": 36300.5, "unit": "gal"}
